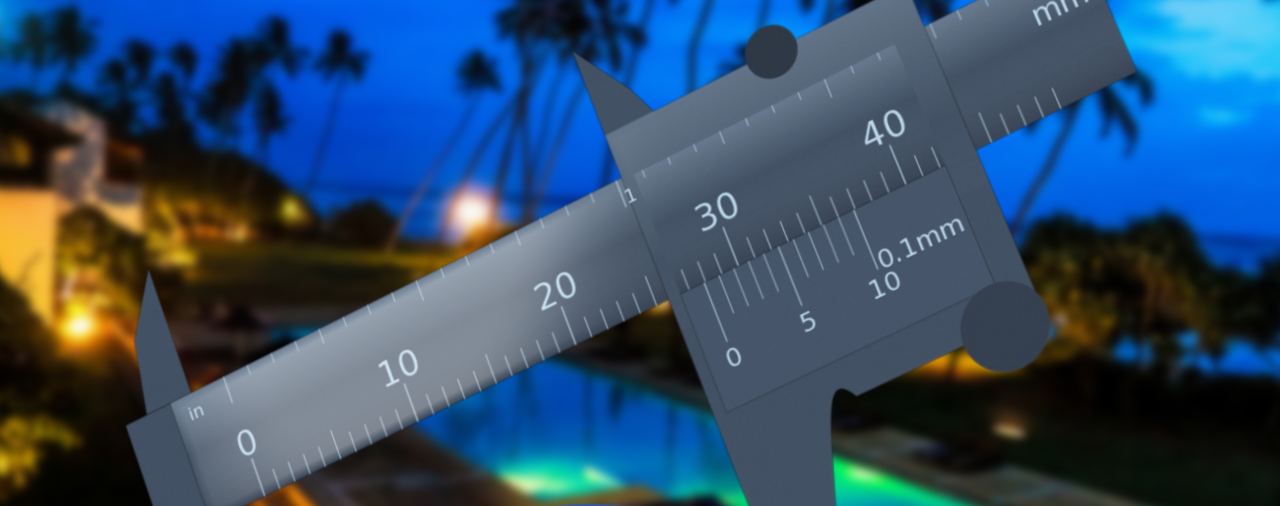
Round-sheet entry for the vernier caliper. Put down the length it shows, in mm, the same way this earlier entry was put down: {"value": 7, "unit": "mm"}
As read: {"value": 27.9, "unit": "mm"}
